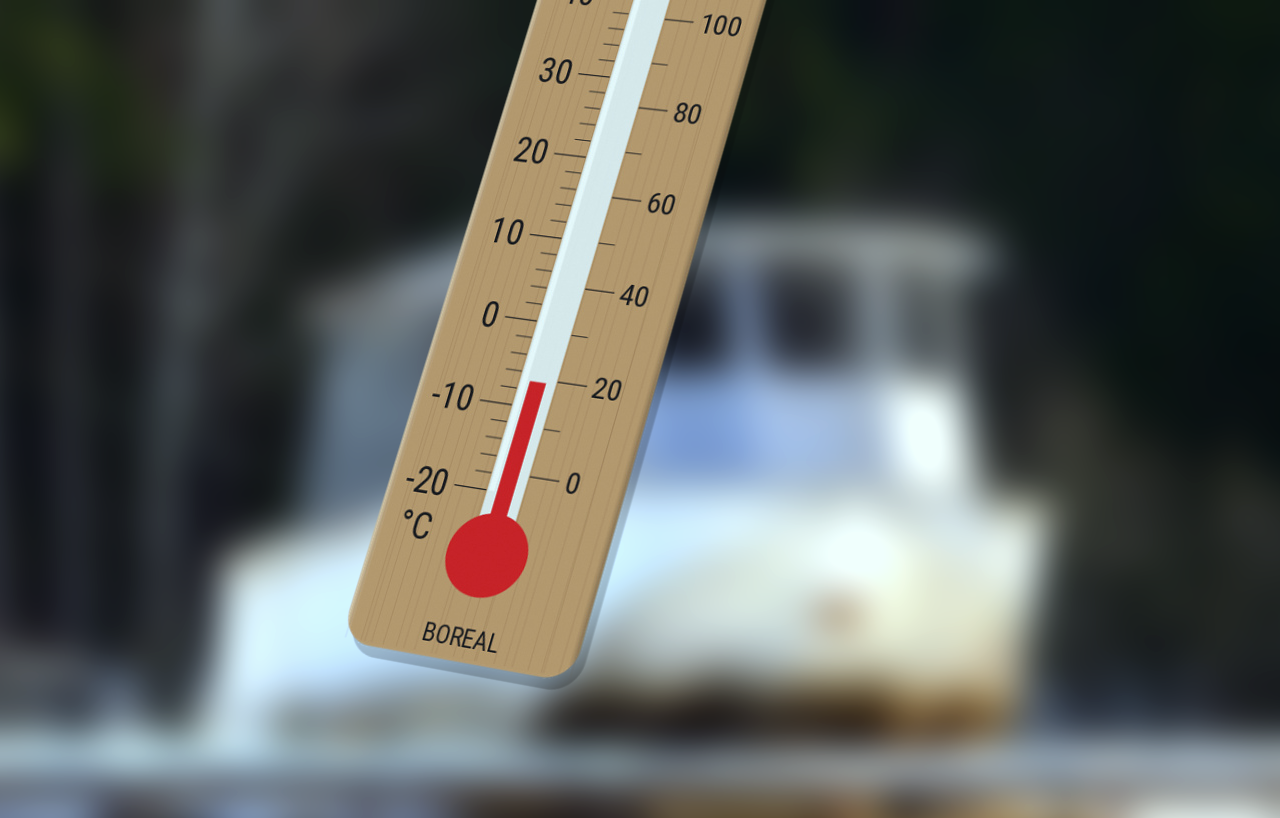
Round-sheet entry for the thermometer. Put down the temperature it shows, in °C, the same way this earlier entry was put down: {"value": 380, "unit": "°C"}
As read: {"value": -7, "unit": "°C"}
